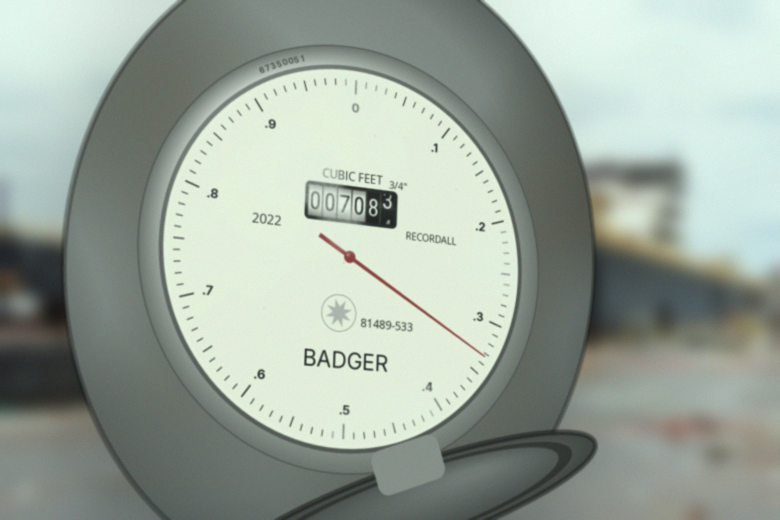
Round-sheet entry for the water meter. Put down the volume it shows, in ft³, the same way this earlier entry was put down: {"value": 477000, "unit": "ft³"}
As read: {"value": 7083.33, "unit": "ft³"}
